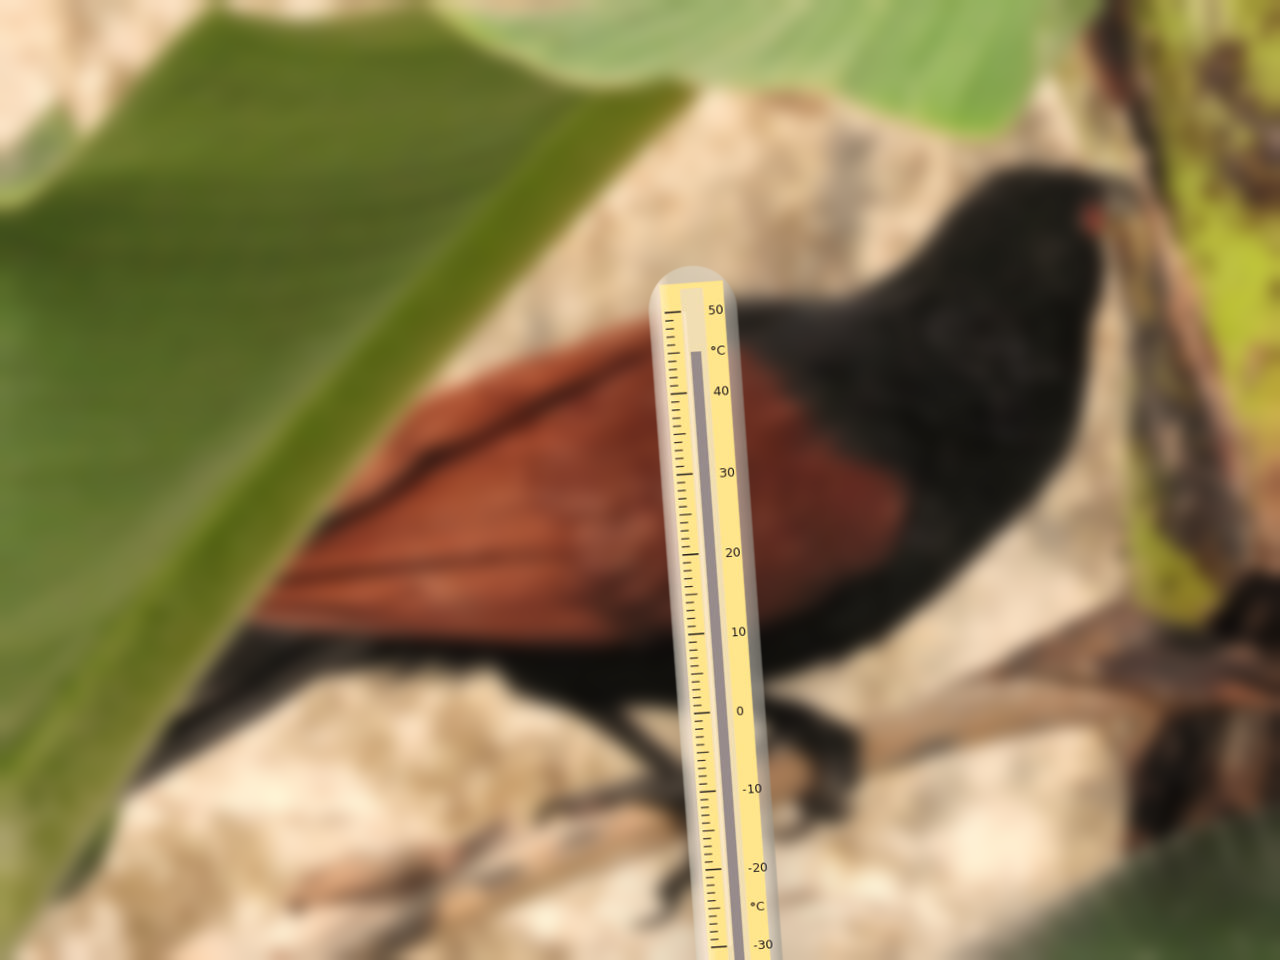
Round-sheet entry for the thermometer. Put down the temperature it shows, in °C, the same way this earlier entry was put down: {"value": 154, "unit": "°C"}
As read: {"value": 45, "unit": "°C"}
